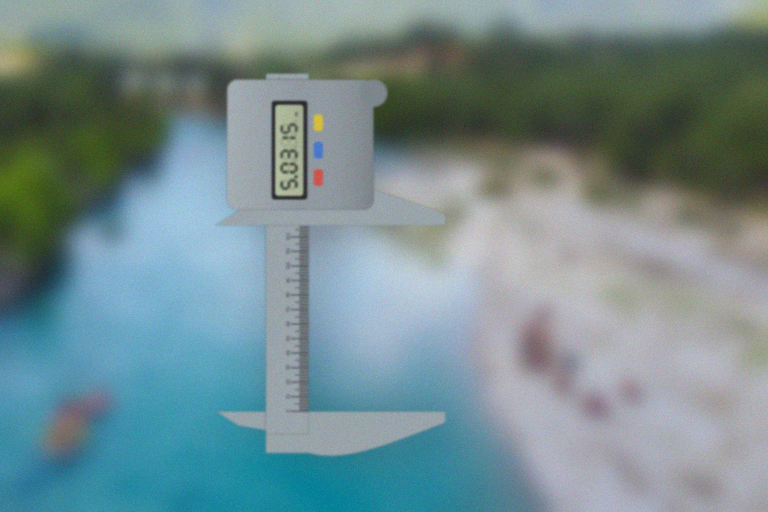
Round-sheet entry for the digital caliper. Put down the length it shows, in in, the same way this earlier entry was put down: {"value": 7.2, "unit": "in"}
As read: {"value": 5.0315, "unit": "in"}
